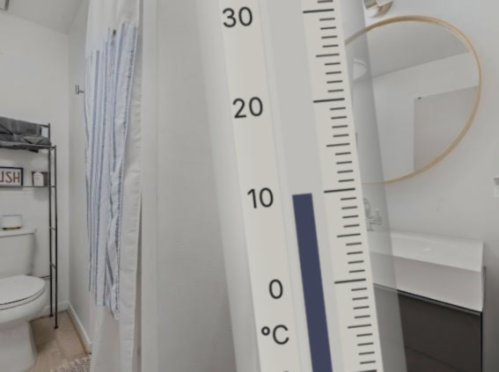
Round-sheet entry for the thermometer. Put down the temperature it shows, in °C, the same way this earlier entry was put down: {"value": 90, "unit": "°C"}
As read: {"value": 10, "unit": "°C"}
